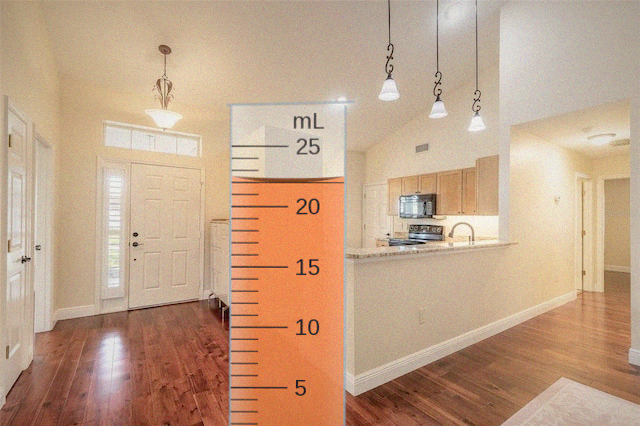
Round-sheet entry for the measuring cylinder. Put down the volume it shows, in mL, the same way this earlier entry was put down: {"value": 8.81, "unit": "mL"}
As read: {"value": 22, "unit": "mL"}
